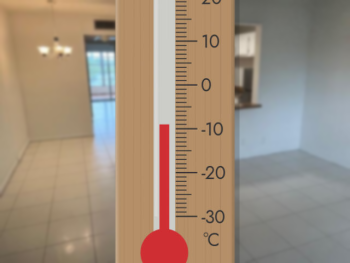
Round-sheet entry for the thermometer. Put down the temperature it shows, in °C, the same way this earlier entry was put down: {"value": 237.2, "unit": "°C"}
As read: {"value": -9, "unit": "°C"}
